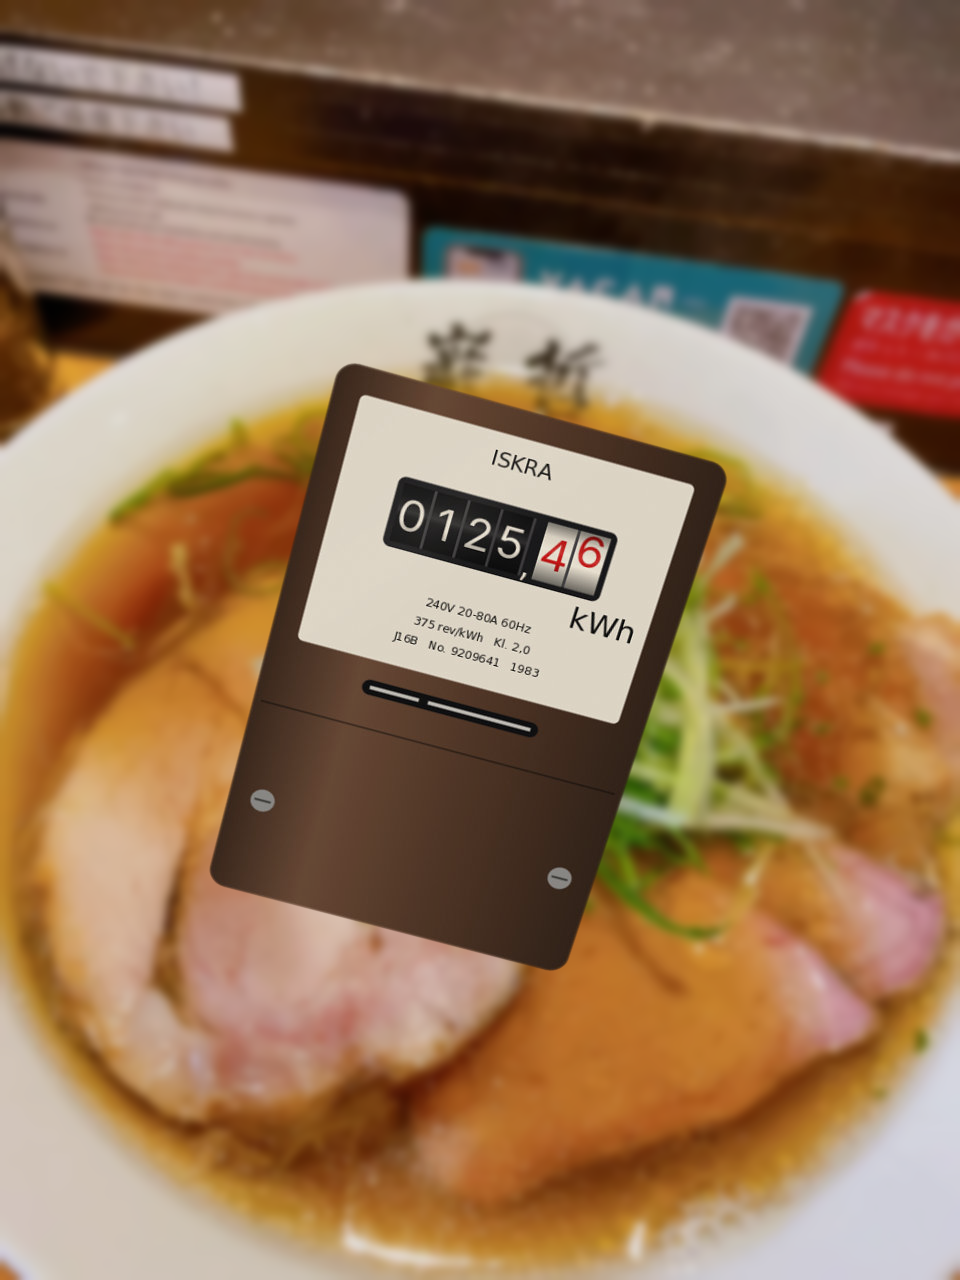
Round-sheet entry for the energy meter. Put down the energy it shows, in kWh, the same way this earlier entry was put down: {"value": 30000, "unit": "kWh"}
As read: {"value": 125.46, "unit": "kWh"}
